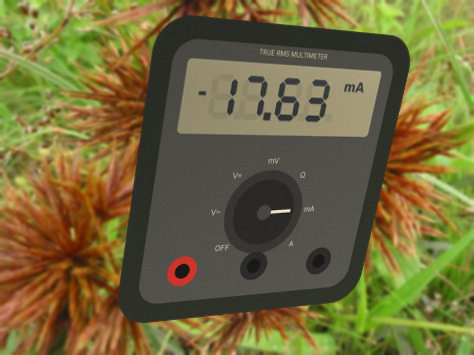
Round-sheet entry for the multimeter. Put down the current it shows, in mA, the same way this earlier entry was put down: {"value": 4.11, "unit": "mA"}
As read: {"value": -17.63, "unit": "mA"}
